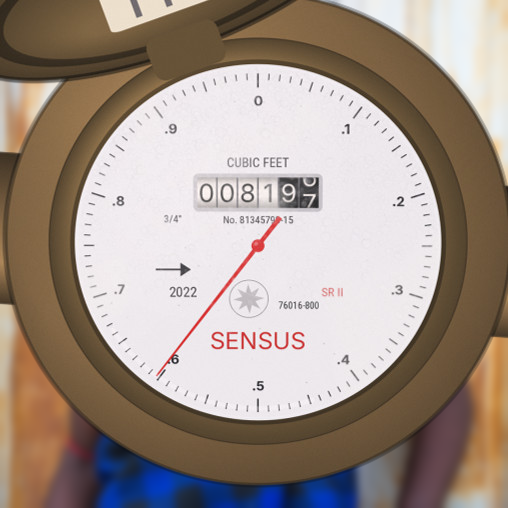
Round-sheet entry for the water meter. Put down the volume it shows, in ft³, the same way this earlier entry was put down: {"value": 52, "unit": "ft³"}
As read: {"value": 8196.60, "unit": "ft³"}
